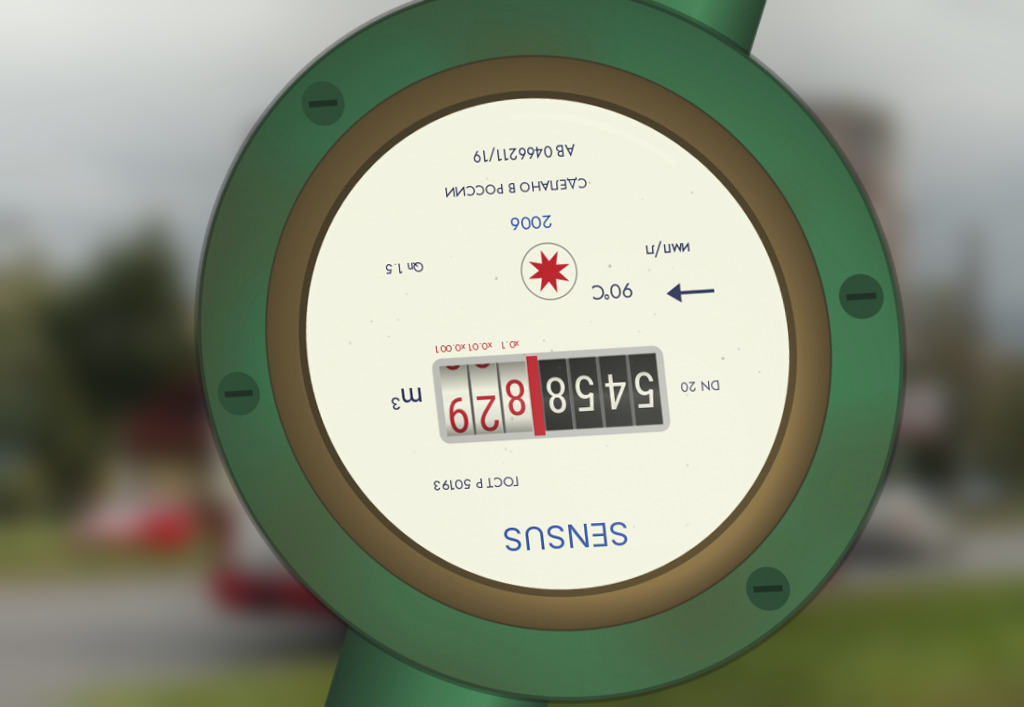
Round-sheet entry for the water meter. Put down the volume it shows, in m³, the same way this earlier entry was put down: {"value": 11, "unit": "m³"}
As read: {"value": 5458.829, "unit": "m³"}
